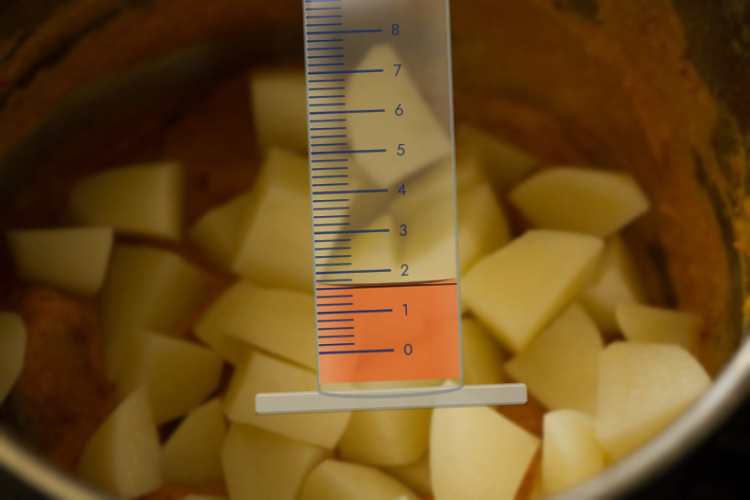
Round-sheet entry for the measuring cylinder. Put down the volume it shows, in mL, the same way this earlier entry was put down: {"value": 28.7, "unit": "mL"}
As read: {"value": 1.6, "unit": "mL"}
